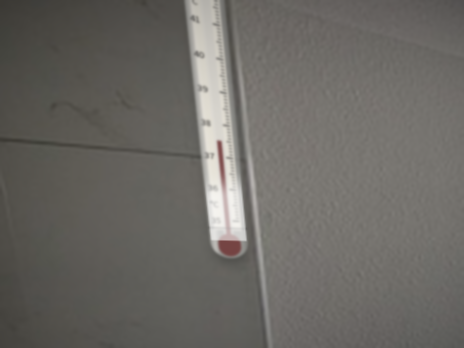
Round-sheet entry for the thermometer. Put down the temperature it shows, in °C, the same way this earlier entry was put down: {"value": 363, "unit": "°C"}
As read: {"value": 37.5, "unit": "°C"}
